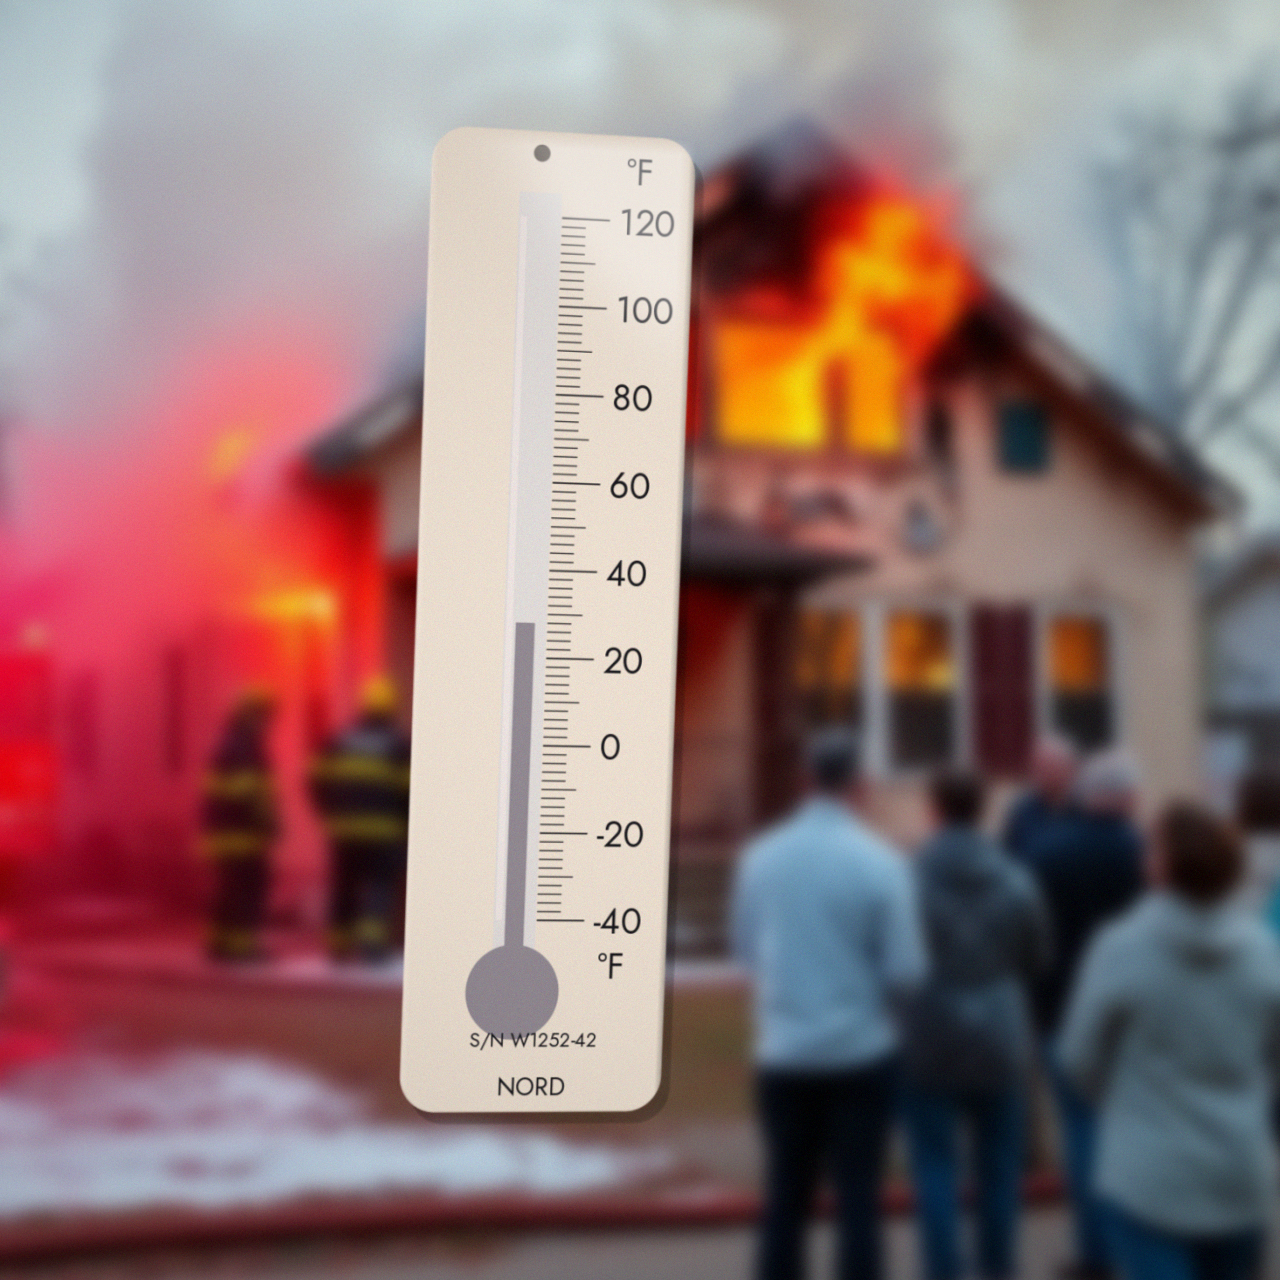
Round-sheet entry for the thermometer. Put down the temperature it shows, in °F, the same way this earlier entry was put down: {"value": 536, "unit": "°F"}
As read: {"value": 28, "unit": "°F"}
